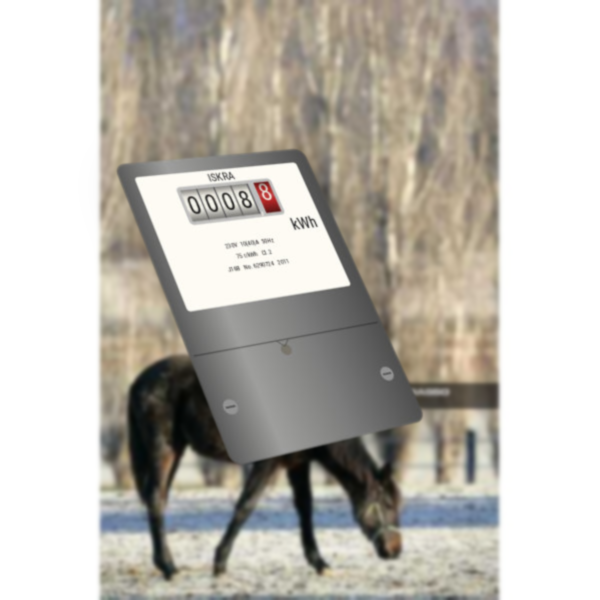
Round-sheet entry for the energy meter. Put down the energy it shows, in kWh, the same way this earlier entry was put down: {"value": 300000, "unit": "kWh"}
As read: {"value": 8.8, "unit": "kWh"}
